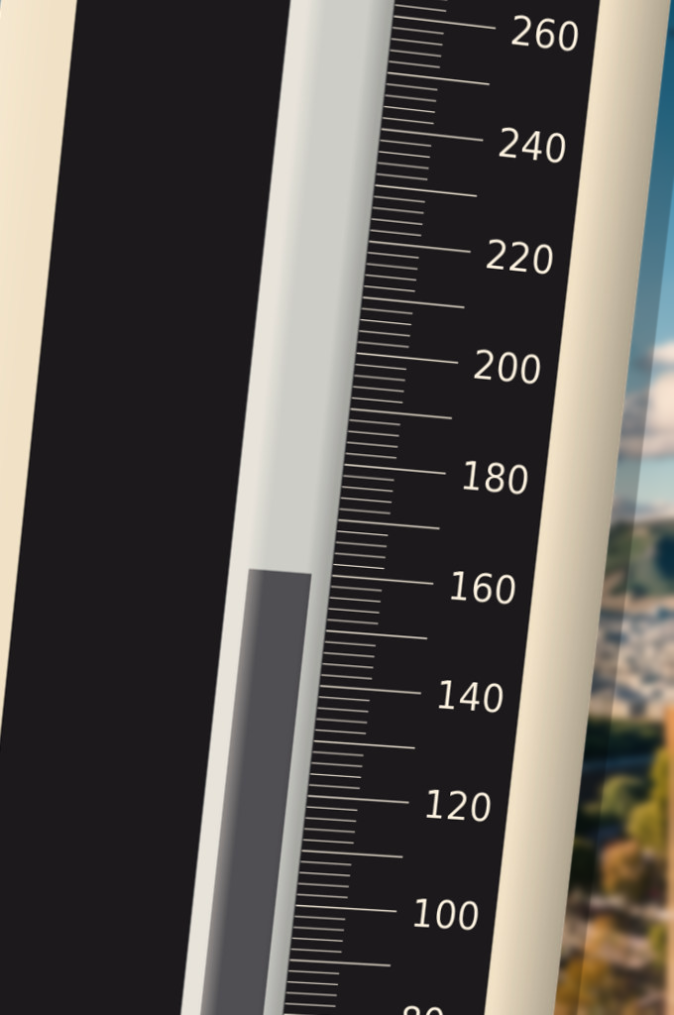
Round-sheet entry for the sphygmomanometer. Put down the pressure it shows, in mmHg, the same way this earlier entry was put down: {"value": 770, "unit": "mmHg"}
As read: {"value": 160, "unit": "mmHg"}
